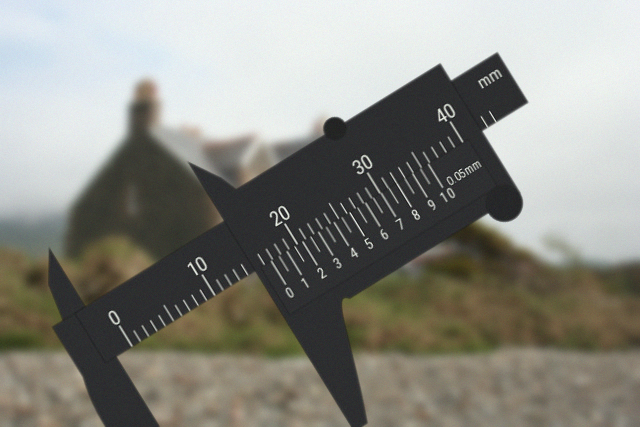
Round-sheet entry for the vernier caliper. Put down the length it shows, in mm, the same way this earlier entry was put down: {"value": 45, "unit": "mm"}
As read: {"value": 16.8, "unit": "mm"}
